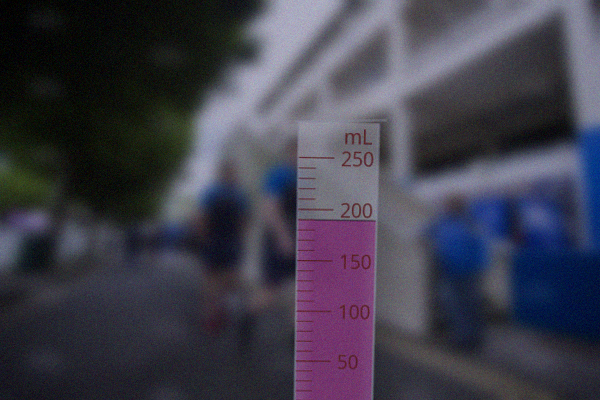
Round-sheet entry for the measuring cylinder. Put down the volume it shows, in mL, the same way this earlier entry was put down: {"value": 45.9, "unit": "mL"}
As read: {"value": 190, "unit": "mL"}
